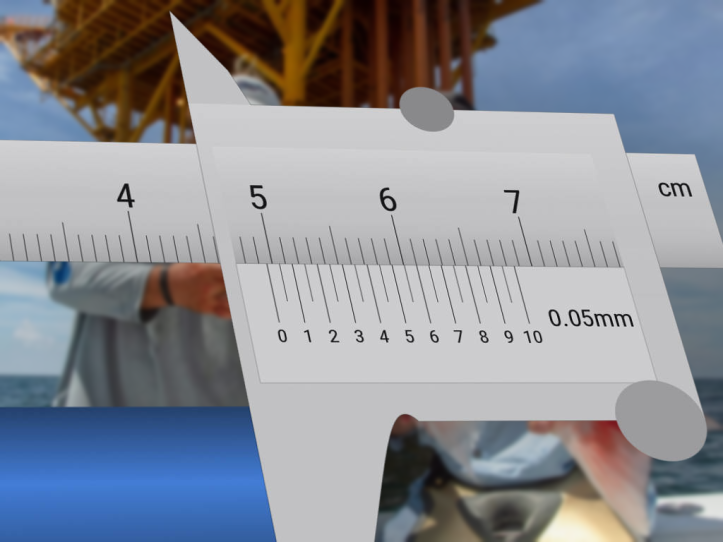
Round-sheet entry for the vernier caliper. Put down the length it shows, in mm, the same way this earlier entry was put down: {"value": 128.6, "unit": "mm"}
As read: {"value": 49.6, "unit": "mm"}
